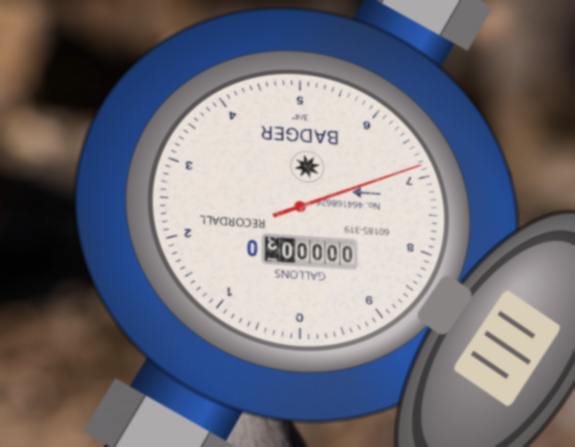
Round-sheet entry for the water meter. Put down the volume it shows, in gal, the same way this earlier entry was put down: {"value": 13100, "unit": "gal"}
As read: {"value": 26.8, "unit": "gal"}
